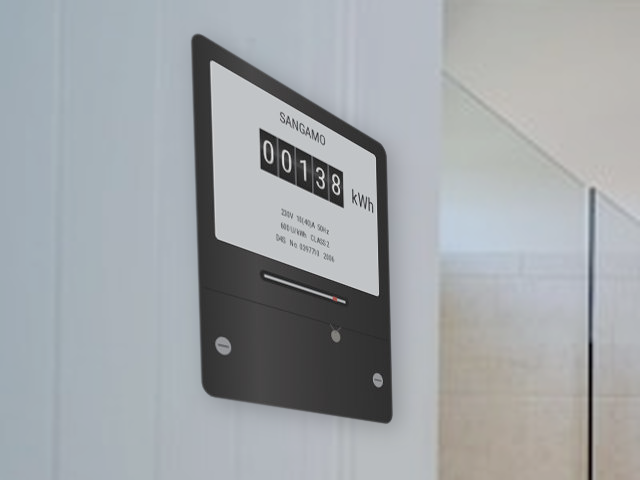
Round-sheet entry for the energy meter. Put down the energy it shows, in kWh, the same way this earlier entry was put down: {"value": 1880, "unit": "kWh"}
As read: {"value": 138, "unit": "kWh"}
